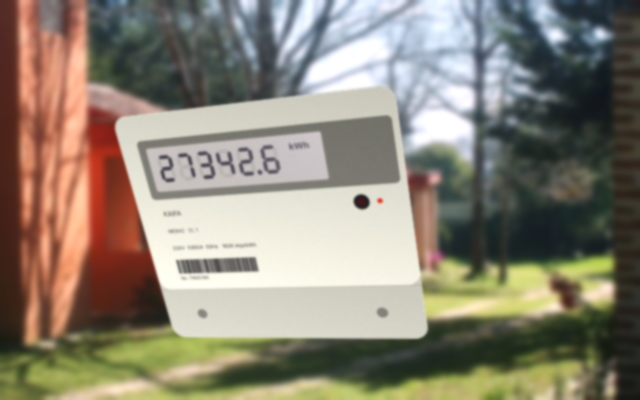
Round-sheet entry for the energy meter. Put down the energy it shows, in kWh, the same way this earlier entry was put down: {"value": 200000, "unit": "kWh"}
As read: {"value": 27342.6, "unit": "kWh"}
